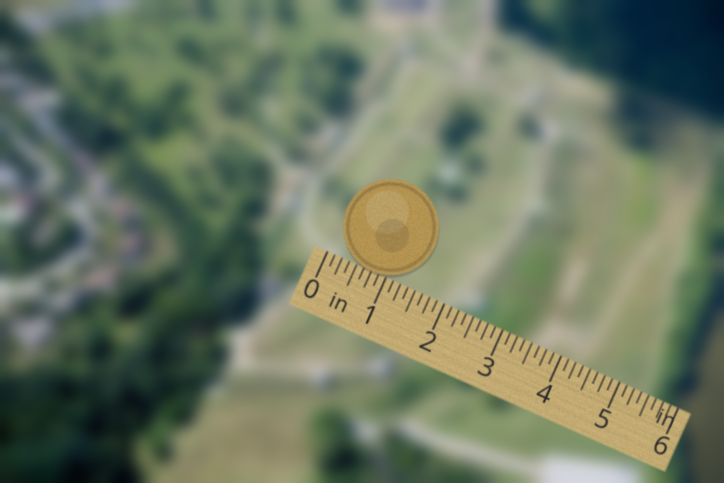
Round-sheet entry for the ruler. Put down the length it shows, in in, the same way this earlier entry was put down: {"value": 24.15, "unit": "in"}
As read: {"value": 1.5, "unit": "in"}
